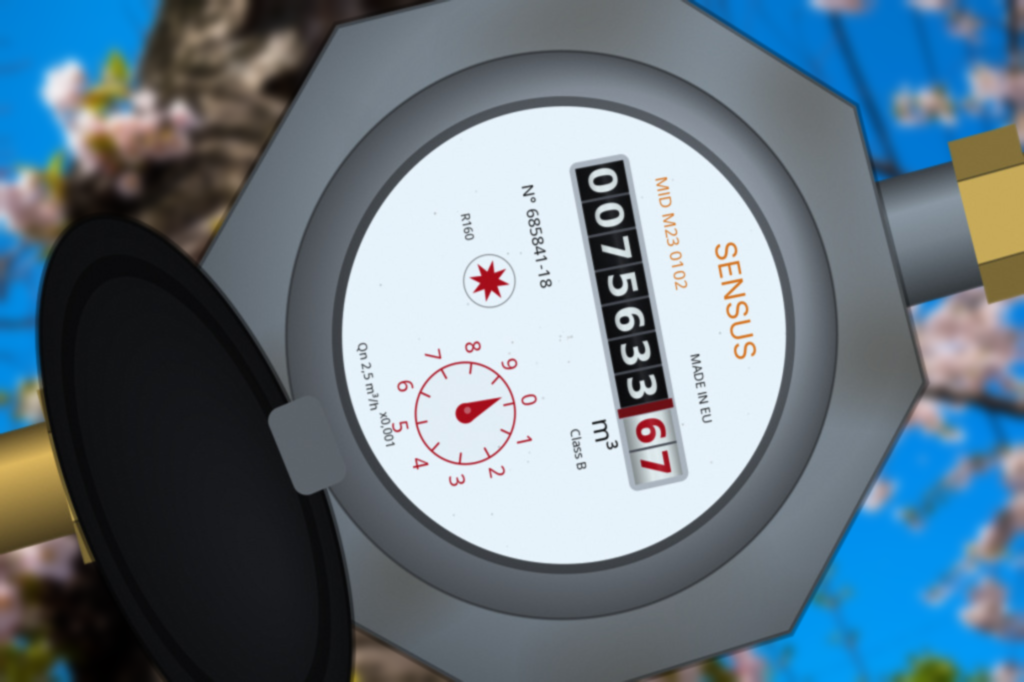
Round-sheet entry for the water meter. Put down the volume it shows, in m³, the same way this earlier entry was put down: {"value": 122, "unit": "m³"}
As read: {"value": 75633.669, "unit": "m³"}
